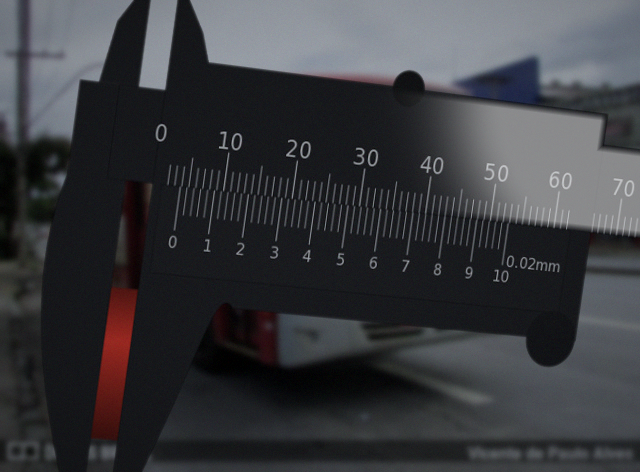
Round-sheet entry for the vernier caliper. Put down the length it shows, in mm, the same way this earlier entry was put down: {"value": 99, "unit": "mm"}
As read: {"value": 3.8, "unit": "mm"}
